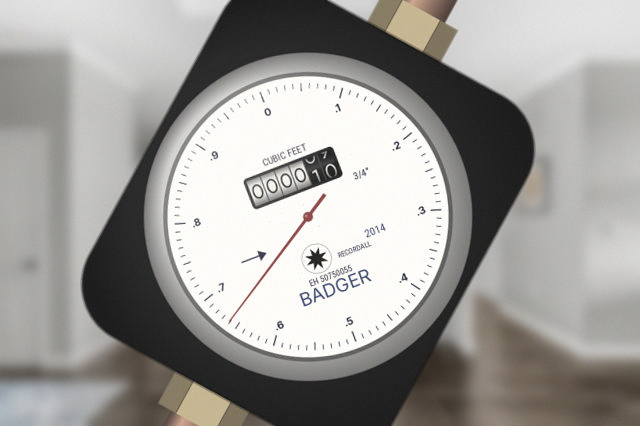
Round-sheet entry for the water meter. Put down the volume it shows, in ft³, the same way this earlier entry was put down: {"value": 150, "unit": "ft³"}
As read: {"value": 9.66, "unit": "ft³"}
